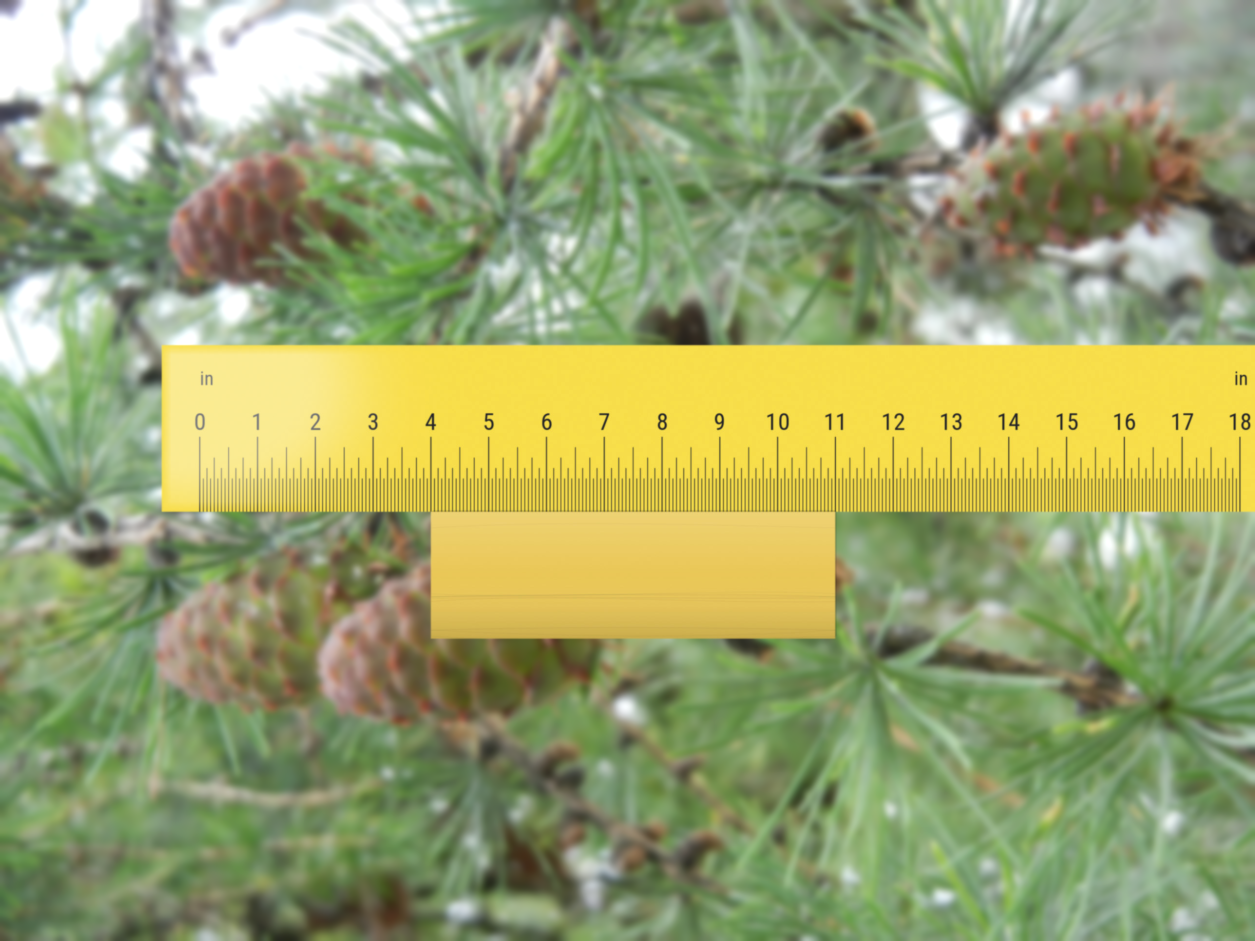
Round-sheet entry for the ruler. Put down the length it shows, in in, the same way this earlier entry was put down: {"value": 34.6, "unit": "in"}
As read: {"value": 7, "unit": "in"}
